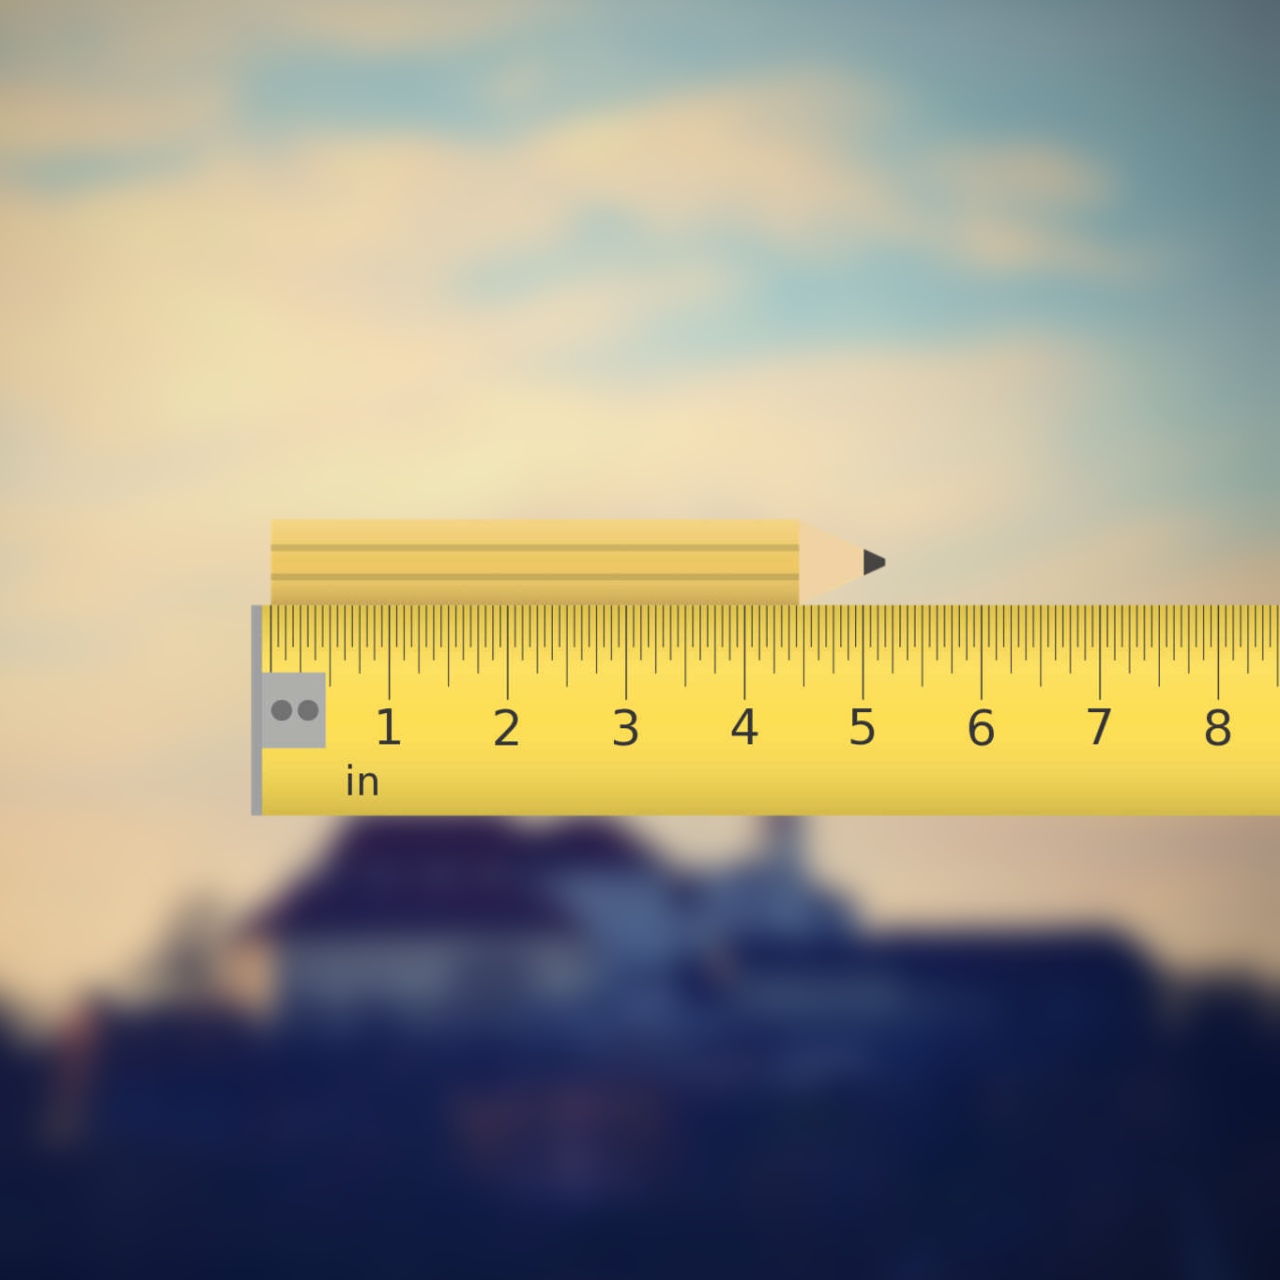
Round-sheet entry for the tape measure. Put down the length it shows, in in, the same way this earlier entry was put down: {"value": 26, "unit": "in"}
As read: {"value": 5.1875, "unit": "in"}
